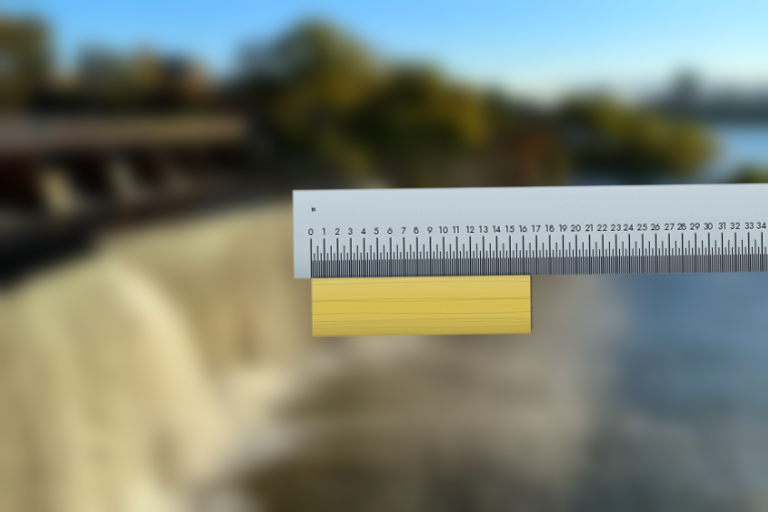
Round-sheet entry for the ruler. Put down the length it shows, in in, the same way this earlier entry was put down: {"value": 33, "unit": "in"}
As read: {"value": 16.5, "unit": "in"}
